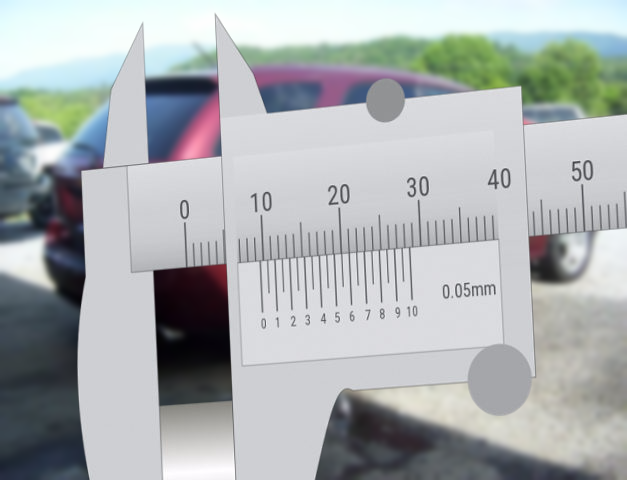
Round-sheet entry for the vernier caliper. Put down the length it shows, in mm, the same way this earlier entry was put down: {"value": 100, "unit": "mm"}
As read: {"value": 9.6, "unit": "mm"}
